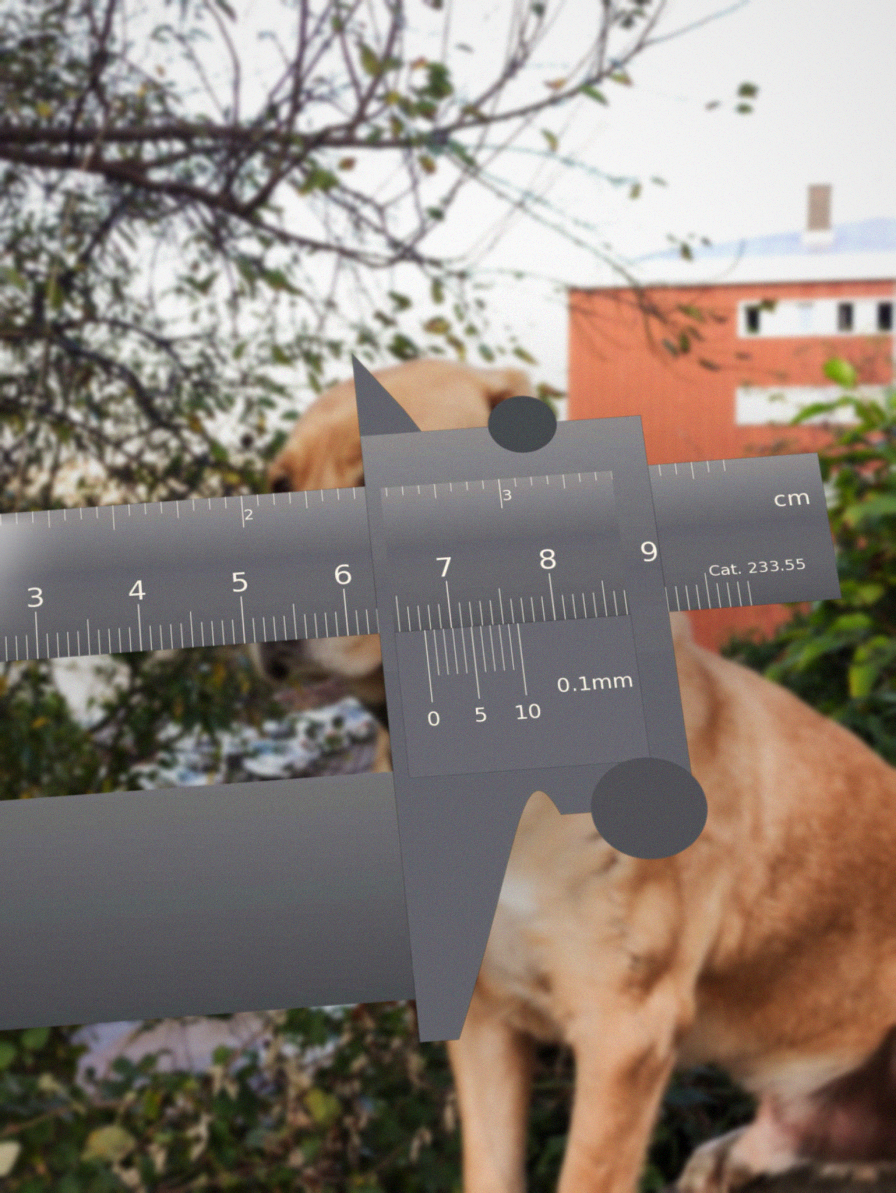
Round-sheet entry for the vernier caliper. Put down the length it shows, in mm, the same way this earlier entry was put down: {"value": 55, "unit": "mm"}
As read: {"value": 67.4, "unit": "mm"}
